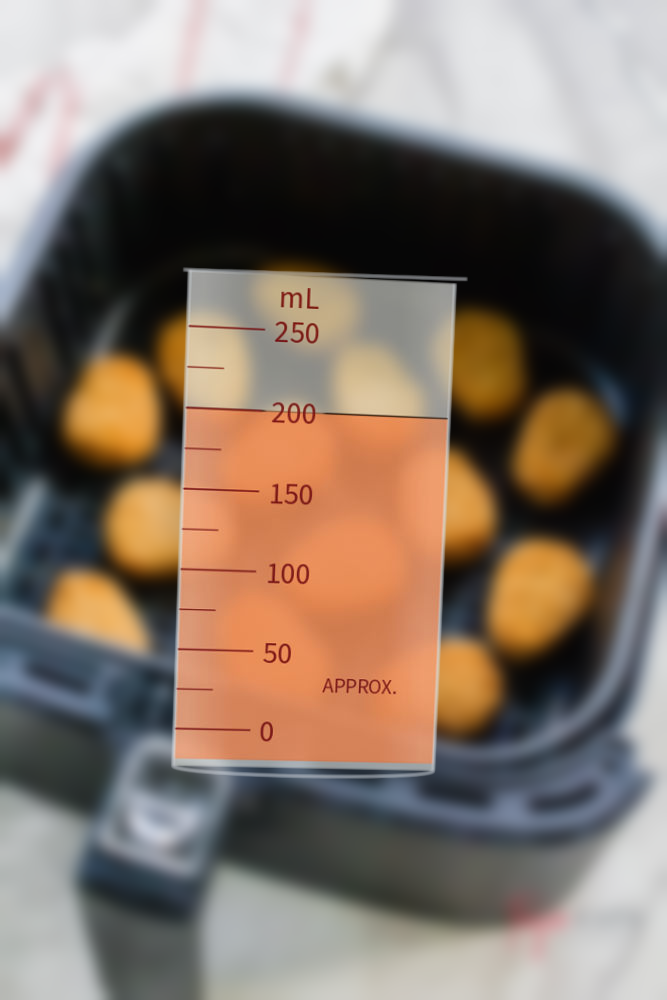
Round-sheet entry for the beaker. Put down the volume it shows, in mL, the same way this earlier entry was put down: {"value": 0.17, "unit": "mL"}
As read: {"value": 200, "unit": "mL"}
